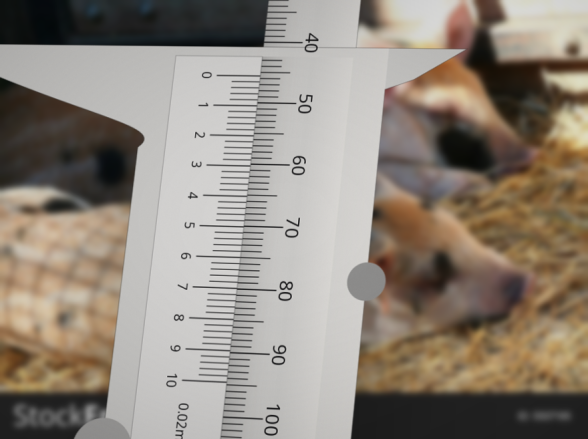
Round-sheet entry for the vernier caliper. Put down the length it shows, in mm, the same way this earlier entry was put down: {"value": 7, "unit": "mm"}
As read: {"value": 45.6, "unit": "mm"}
